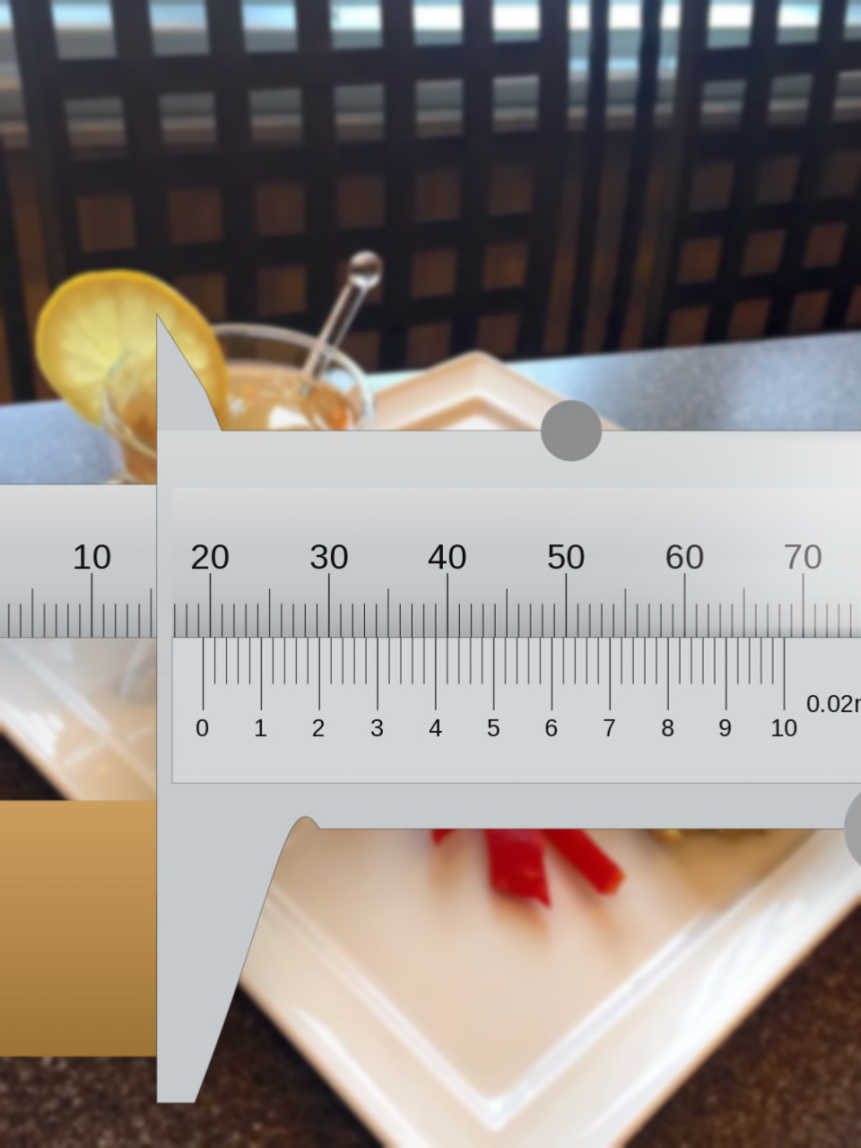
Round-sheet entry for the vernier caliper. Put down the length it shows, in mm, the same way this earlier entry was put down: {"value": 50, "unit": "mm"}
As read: {"value": 19.4, "unit": "mm"}
